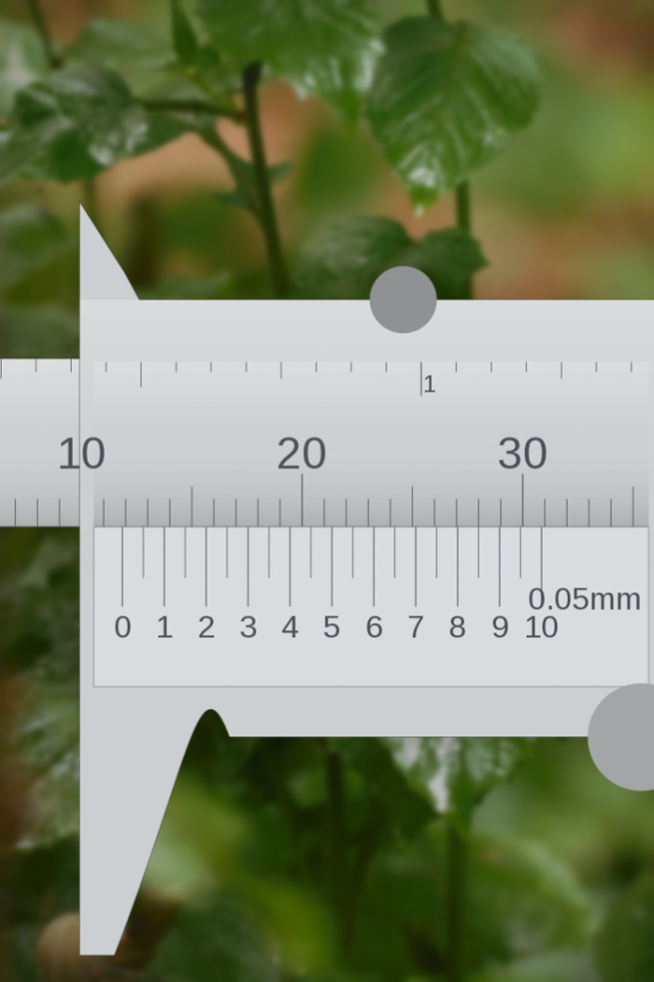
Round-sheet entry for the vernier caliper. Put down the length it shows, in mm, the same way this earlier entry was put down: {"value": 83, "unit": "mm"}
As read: {"value": 11.85, "unit": "mm"}
